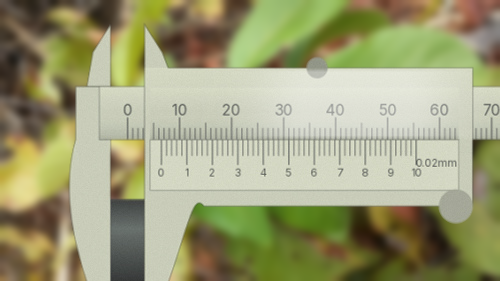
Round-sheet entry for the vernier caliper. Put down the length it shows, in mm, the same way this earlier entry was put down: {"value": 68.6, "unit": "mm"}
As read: {"value": 6.5, "unit": "mm"}
